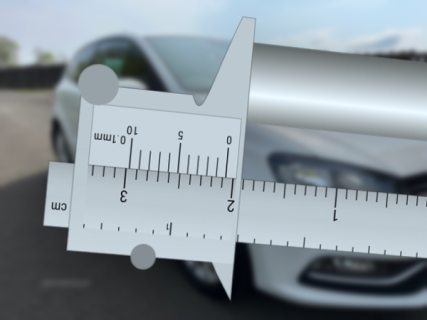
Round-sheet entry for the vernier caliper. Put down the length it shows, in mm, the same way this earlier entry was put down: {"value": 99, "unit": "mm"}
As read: {"value": 20.7, "unit": "mm"}
